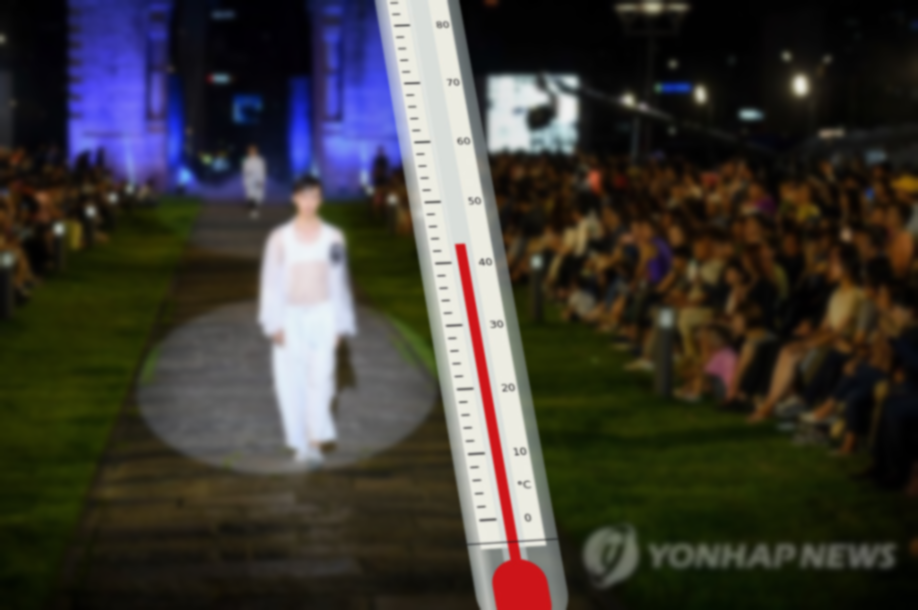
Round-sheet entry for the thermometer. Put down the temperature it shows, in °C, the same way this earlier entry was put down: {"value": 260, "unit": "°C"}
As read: {"value": 43, "unit": "°C"}
